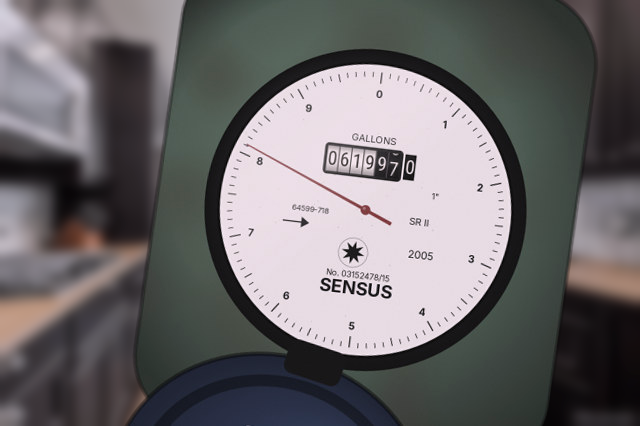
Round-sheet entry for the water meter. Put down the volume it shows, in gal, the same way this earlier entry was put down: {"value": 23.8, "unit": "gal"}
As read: {"value": 619968.1, "unit": "gal"}
